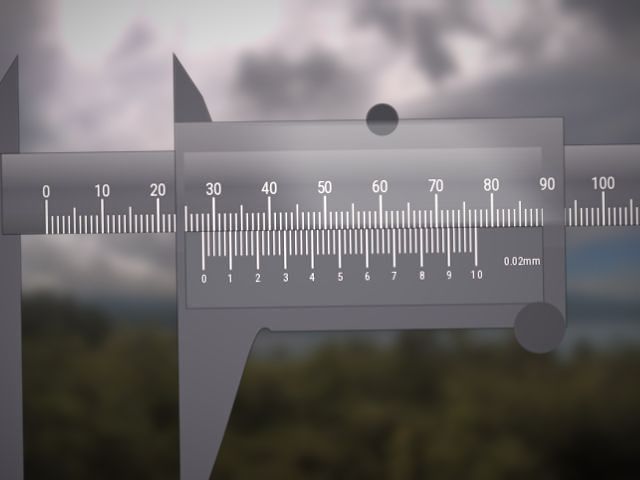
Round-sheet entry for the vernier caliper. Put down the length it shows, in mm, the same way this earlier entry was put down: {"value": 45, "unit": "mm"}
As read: {"value": 28.0, "unit": "mm"}
